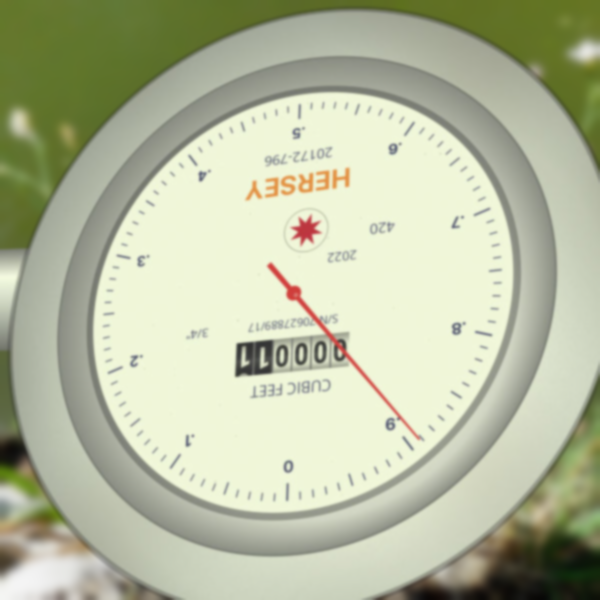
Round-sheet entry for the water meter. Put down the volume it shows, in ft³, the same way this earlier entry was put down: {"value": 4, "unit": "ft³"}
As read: {"value": 10.89, "unit": "ft³"}
